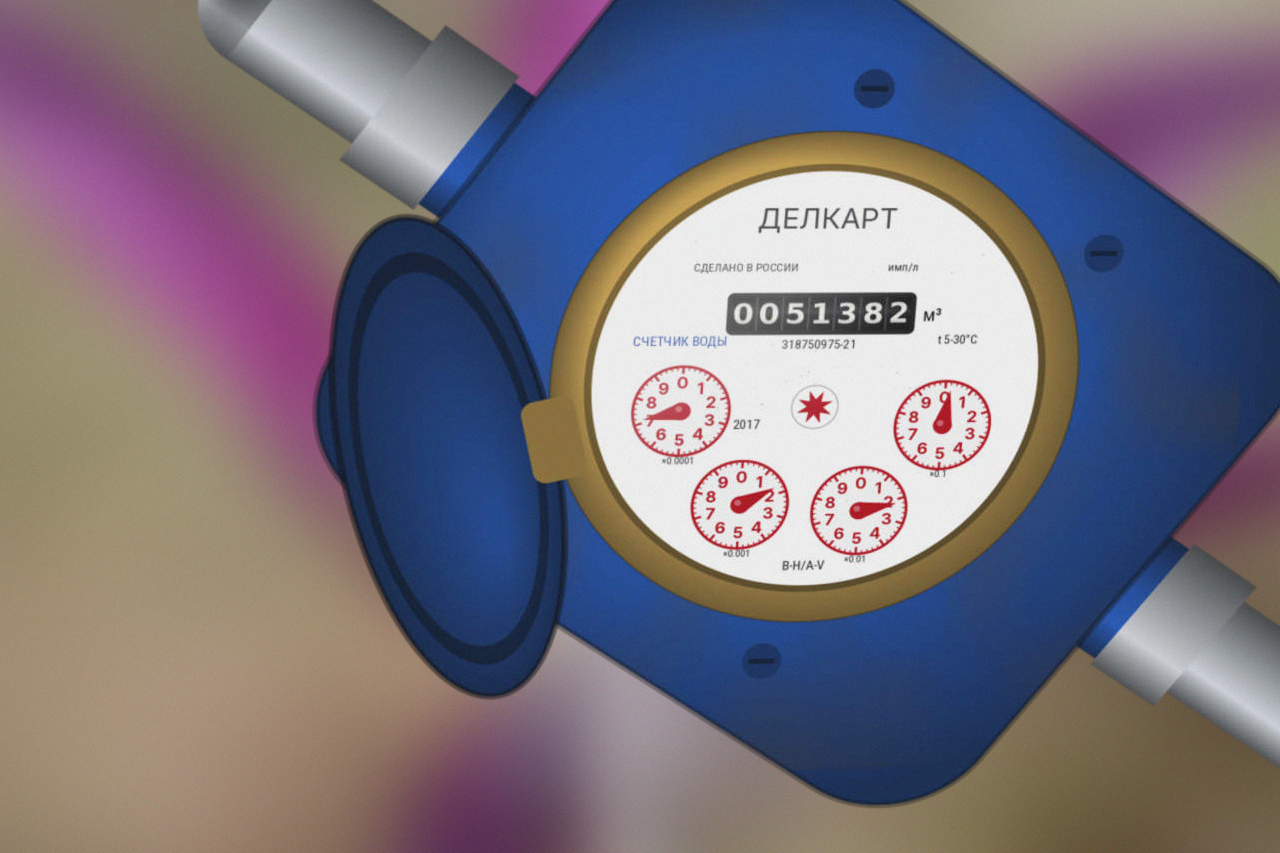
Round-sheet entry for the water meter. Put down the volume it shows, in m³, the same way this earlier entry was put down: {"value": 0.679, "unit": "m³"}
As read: {"value": 51382.0217, "unit": "m³"}
